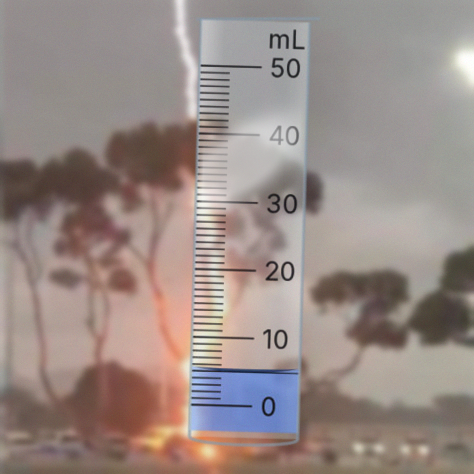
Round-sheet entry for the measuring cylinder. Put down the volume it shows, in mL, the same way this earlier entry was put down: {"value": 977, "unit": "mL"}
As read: {"value": 5, "unit": "mL"}
